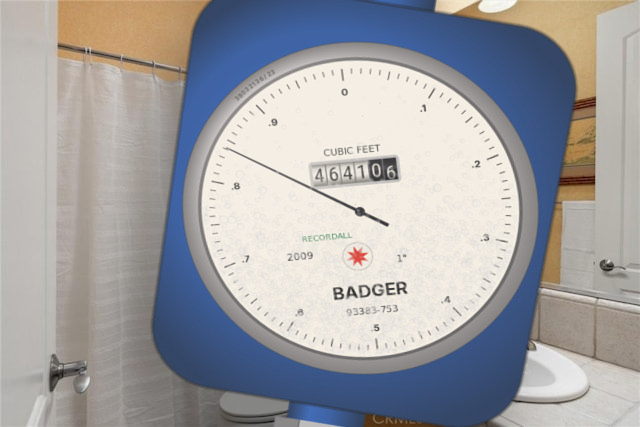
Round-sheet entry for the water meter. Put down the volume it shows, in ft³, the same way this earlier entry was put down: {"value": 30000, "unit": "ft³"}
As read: {"value": 464105.84, "unit": "ft³"}
